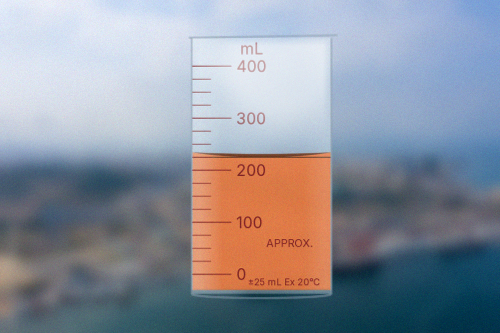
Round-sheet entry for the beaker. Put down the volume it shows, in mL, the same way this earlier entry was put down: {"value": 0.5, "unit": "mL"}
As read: {"value": 225, "unit": "mL"}
